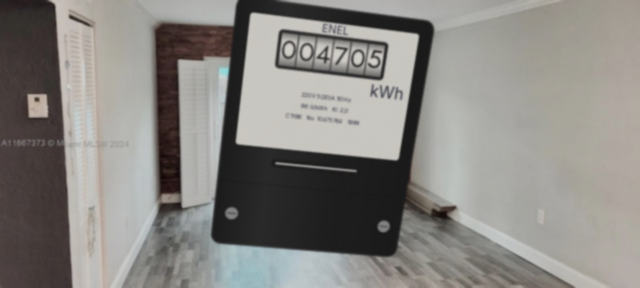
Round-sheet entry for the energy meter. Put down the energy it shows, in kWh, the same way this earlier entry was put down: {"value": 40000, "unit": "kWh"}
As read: {"value": 4705, "unit": "kWh"}
